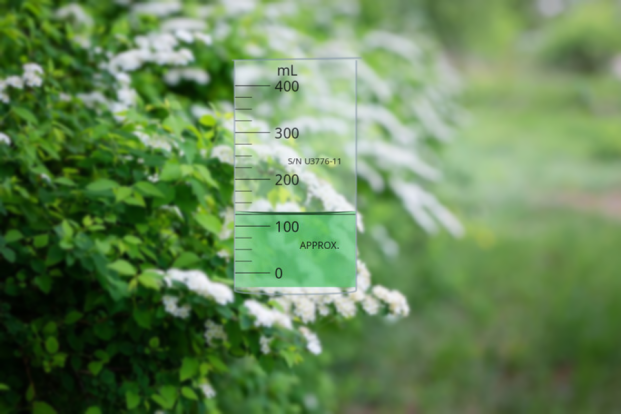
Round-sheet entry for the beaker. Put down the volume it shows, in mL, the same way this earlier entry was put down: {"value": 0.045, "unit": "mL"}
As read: {"value": 125, "unit": "mL"}
